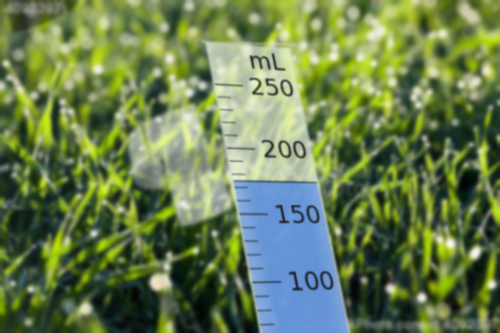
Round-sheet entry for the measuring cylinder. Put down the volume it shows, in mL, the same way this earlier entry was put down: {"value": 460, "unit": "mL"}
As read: {"value": 175, "unit": "mL"}
